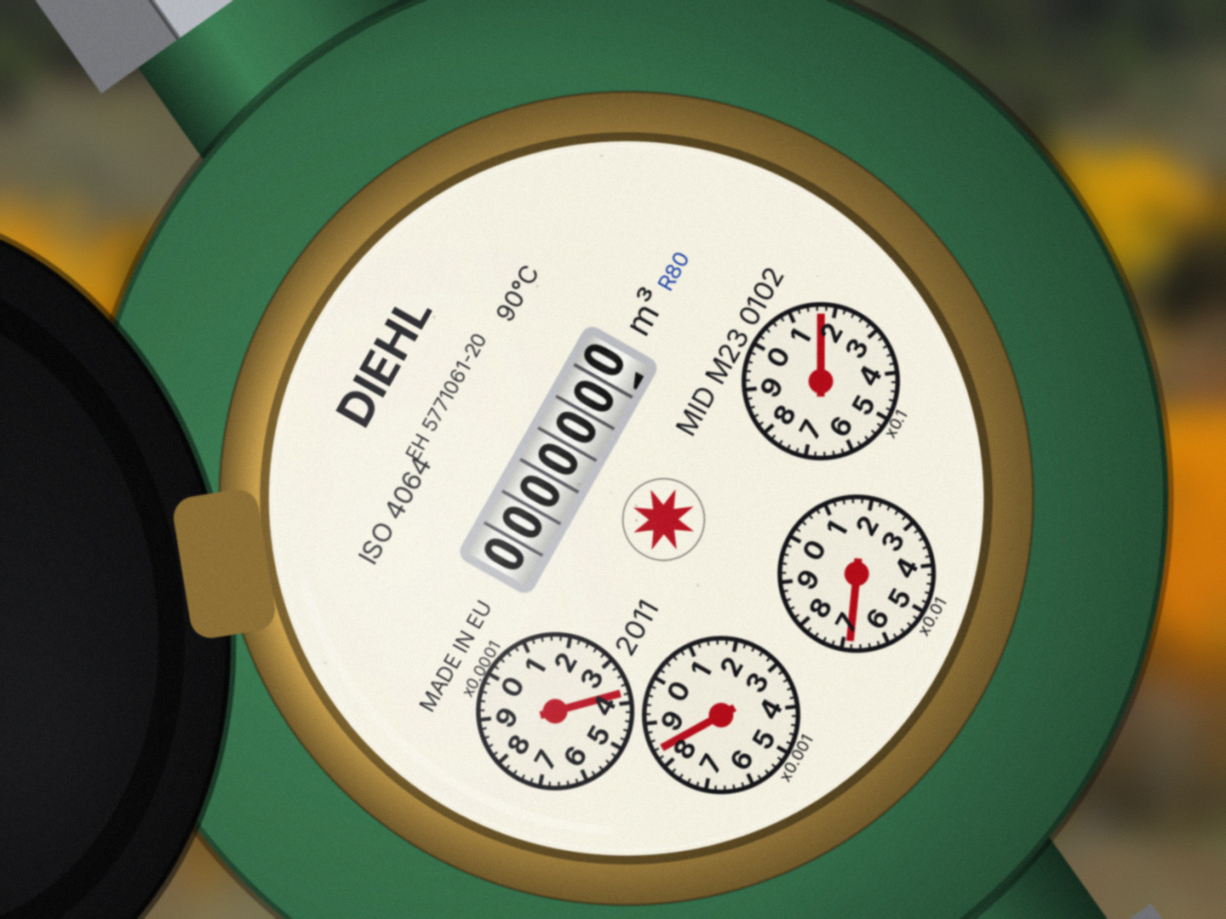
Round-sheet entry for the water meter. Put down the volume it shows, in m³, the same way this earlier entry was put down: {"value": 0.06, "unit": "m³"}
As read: {"value": 0.1683, "unit": "m³"}
